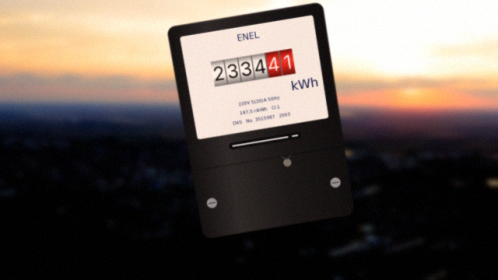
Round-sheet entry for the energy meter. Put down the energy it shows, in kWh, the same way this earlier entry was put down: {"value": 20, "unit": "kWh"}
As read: {"value": 2334.41, "unit": "kWh"}
